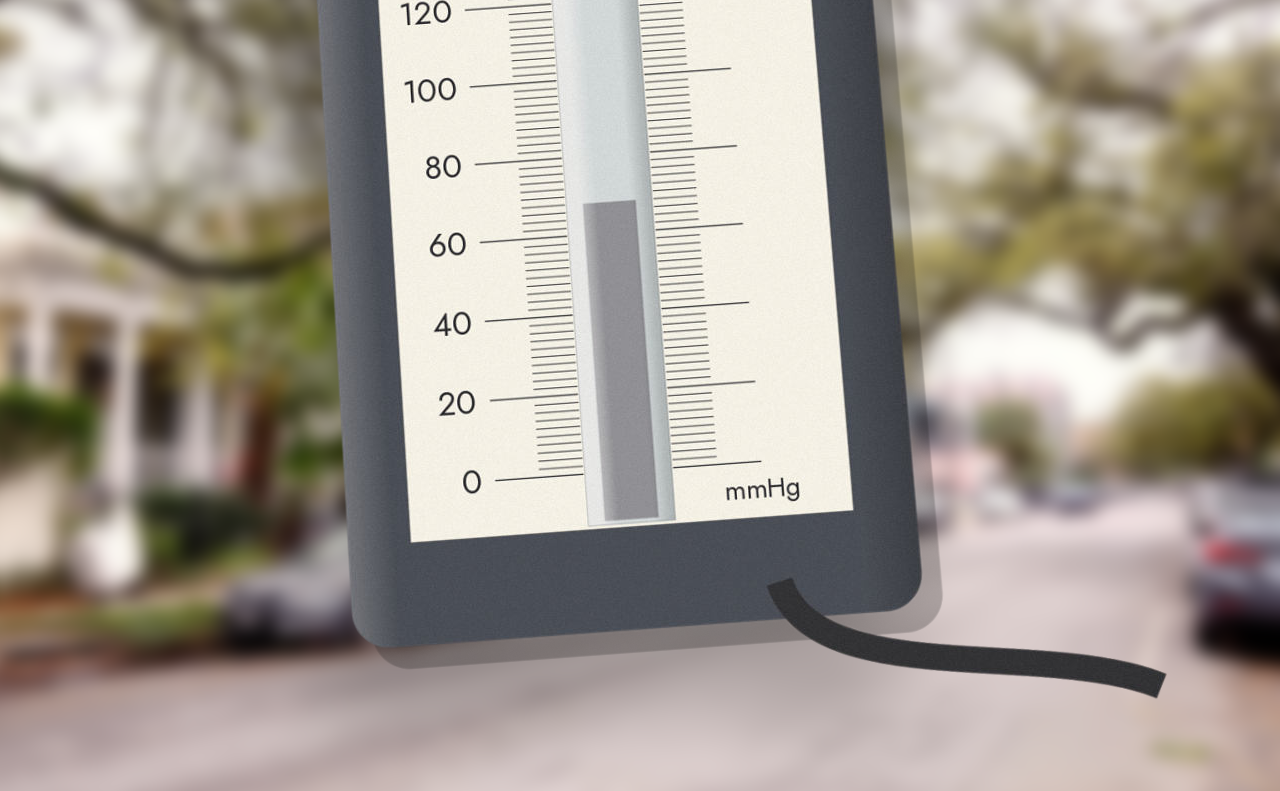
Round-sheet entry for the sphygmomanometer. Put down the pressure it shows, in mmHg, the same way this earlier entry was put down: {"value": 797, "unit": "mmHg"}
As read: {"value": 68, "unit": "mmHg"}
